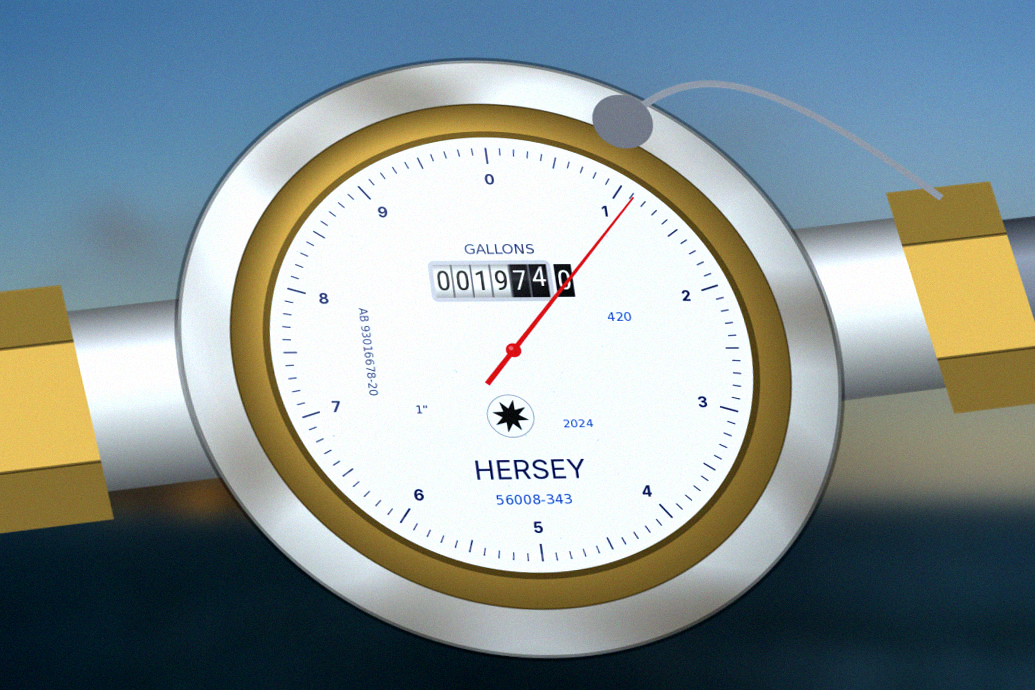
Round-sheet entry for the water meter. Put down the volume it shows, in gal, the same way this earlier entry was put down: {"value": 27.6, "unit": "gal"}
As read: {"value": 19741.1, "unit": "gal"}
